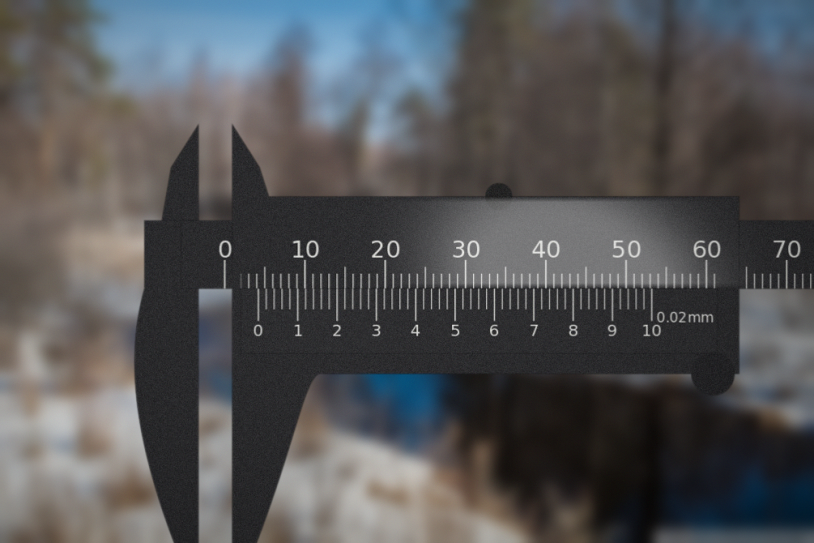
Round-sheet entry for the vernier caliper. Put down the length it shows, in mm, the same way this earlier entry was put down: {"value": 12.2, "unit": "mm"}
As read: {"value": 4.2, "unit": "mm"}
